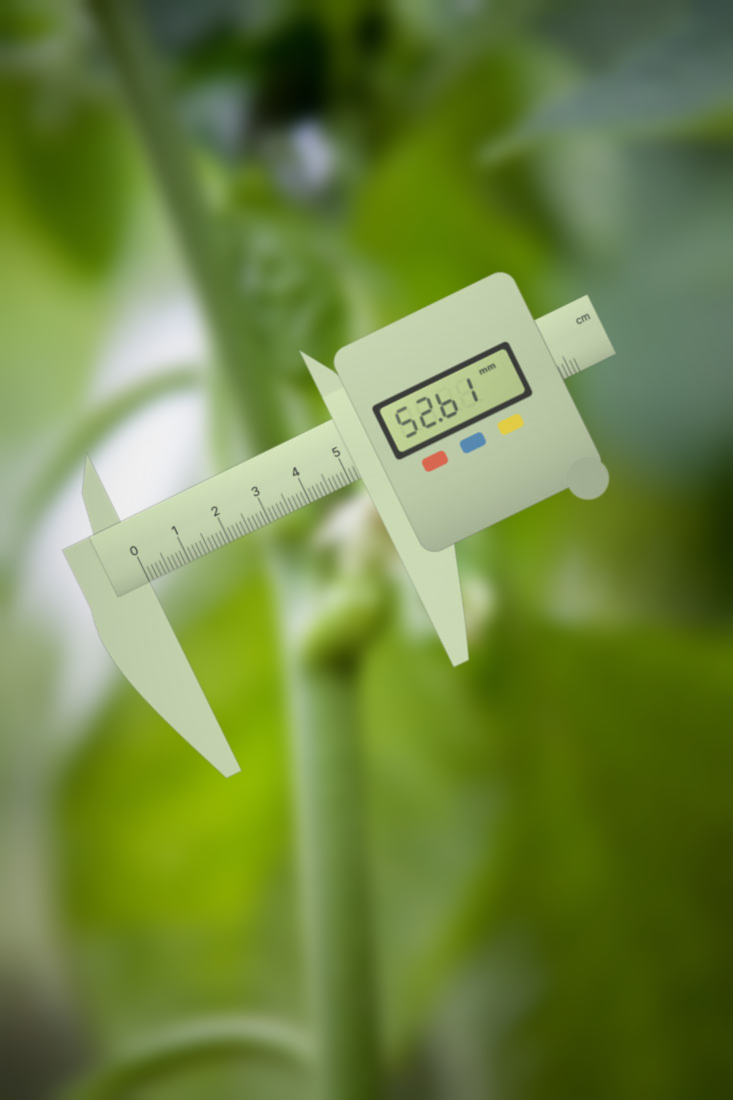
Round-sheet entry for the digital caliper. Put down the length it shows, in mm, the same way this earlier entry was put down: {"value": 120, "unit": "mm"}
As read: {"value": 52.61, "unit": "mm"}
